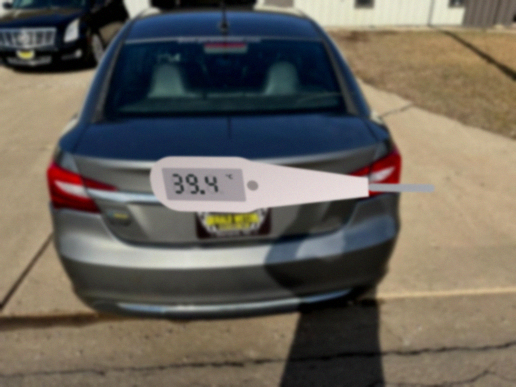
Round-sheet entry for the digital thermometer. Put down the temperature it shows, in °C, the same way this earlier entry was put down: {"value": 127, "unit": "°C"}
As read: {"value": 39.4, "unit": "°C"}
